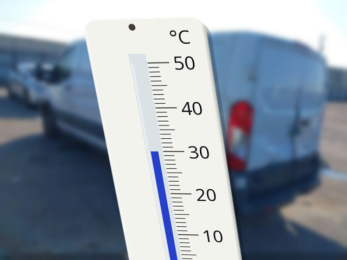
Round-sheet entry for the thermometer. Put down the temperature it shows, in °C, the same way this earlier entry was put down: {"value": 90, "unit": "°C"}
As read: {"value": 30, "unit": "°C"}
